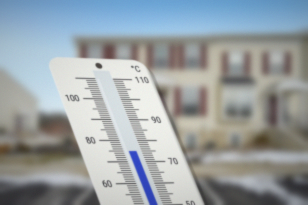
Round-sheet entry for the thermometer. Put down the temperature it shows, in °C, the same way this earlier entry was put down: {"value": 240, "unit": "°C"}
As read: {"value": 75, "unit": "°C"}
